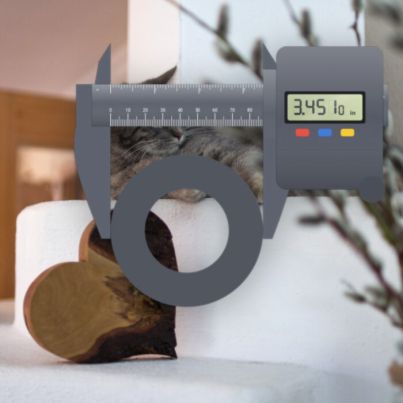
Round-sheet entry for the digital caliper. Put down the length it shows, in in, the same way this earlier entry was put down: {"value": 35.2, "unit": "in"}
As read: {"value": 3.4510, "unit": "in"}
